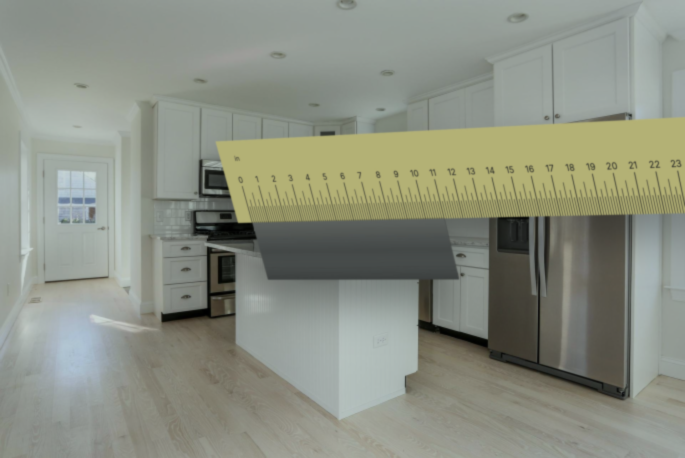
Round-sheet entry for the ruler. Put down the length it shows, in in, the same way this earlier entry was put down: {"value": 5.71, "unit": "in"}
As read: {"value": 11, "unit": "in"}
